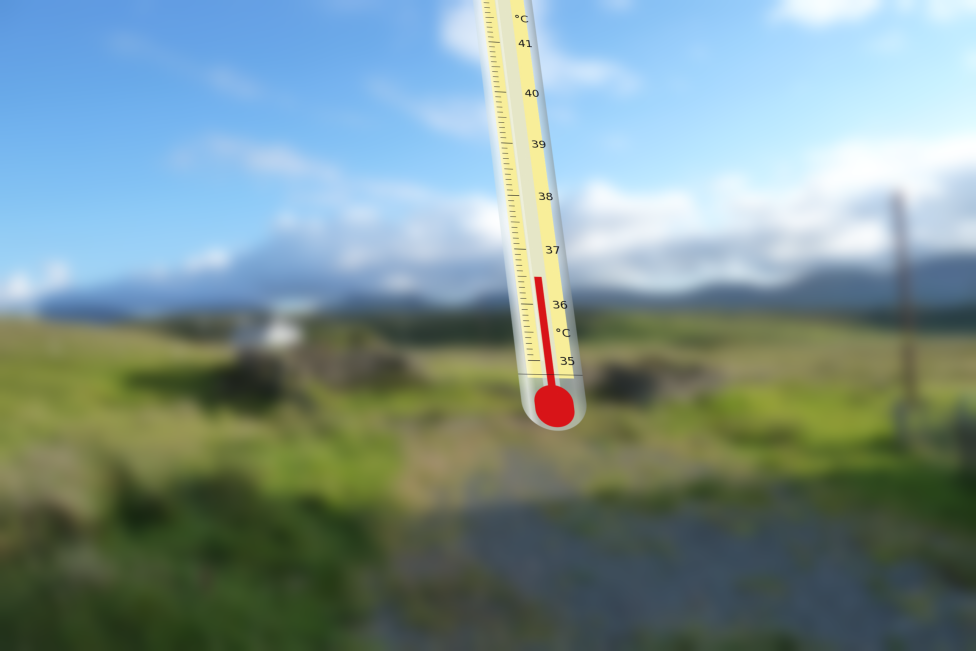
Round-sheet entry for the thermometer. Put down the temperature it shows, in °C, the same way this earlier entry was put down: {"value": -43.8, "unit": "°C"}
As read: {"value": 36.5, "unit": "°C"}
